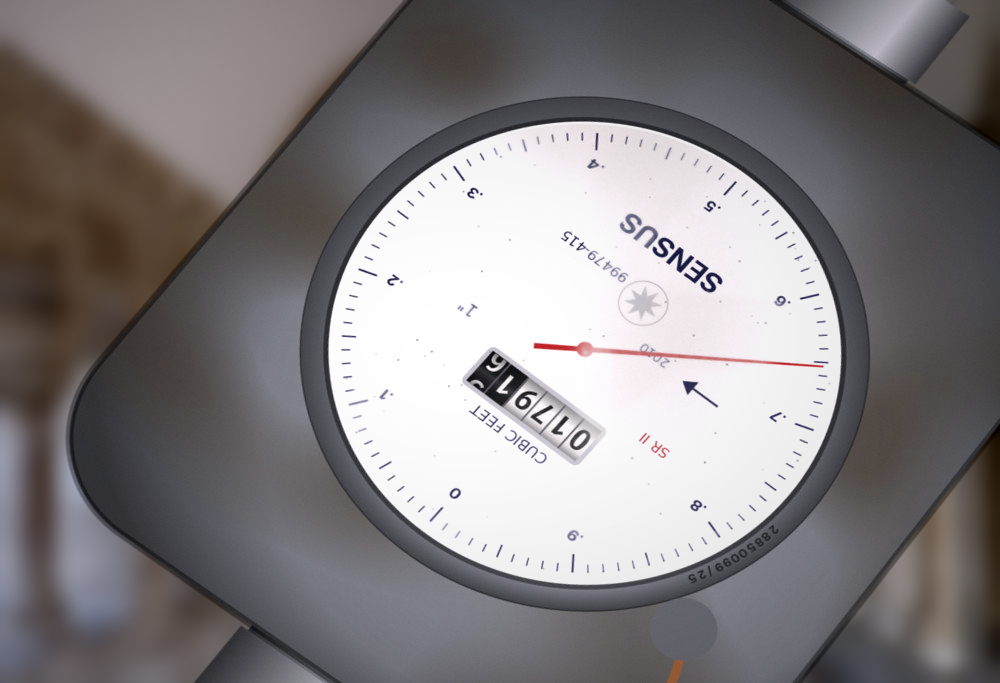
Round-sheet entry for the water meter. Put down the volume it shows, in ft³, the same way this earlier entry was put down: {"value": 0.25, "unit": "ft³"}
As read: {"value": 17915.65, "unit": "ft³"}
